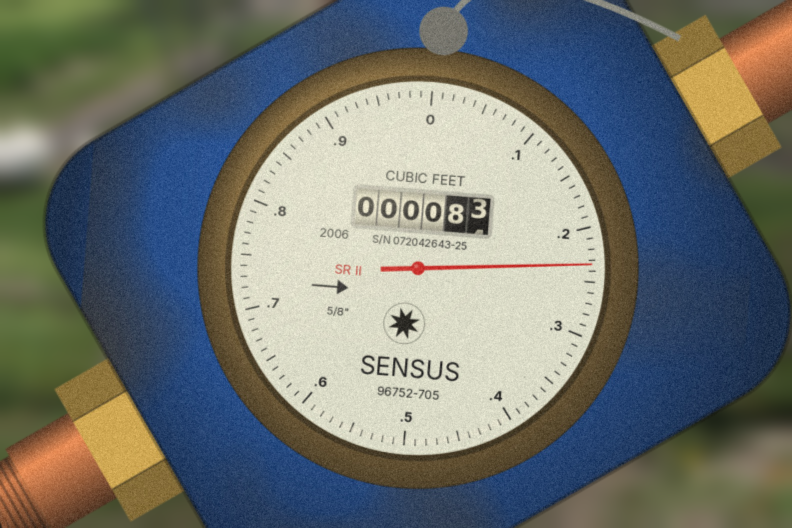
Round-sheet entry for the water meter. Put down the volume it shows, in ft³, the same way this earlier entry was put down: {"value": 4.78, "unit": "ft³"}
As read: {"value": 83.23, "unit": "ft³"}
